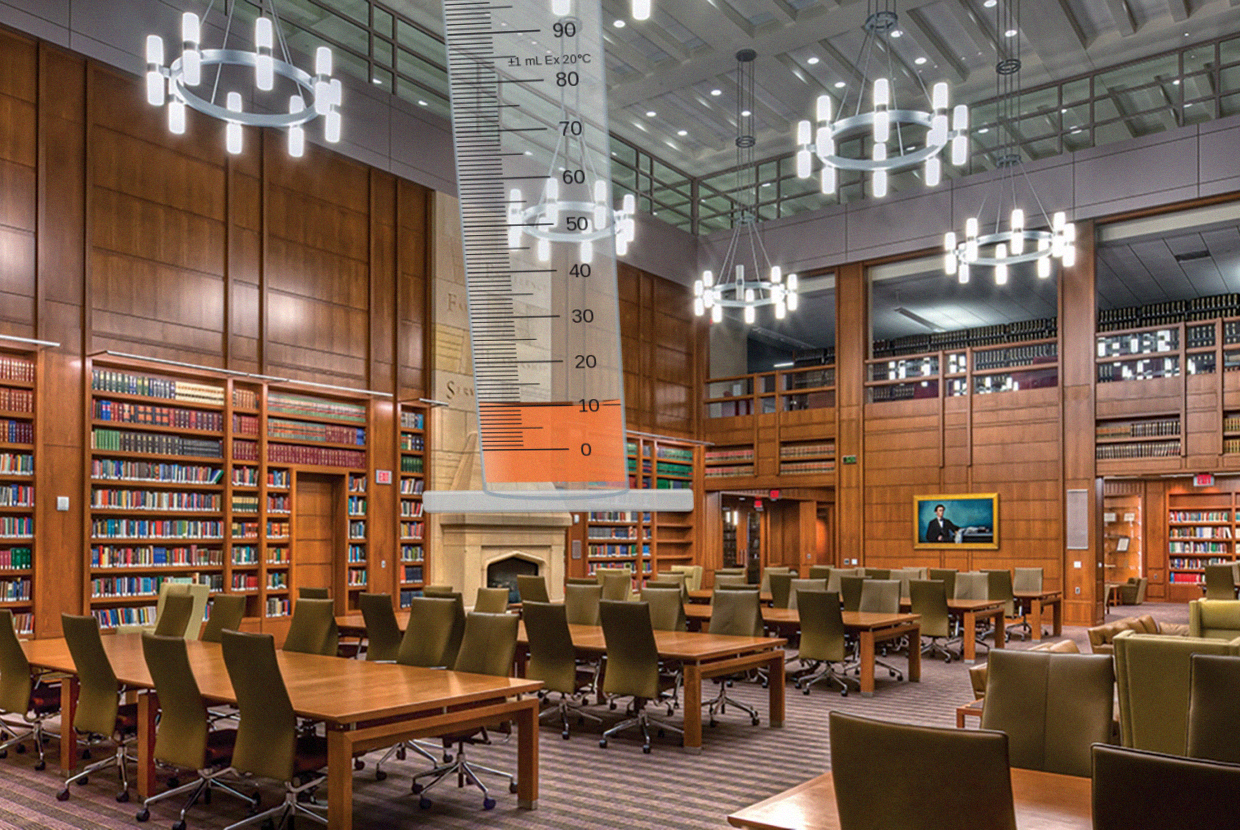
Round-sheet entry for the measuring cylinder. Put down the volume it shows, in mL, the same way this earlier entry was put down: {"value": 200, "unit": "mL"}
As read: {"value": 10, "unit": "mL"}
